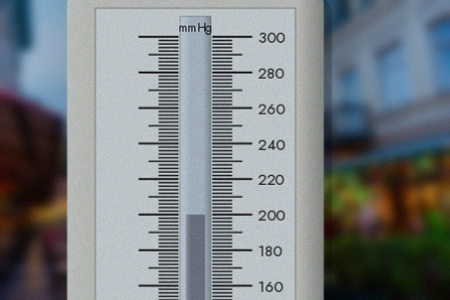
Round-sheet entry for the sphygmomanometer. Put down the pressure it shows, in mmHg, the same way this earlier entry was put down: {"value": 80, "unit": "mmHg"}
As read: {"value": 200, "unit": "mmHg"}
